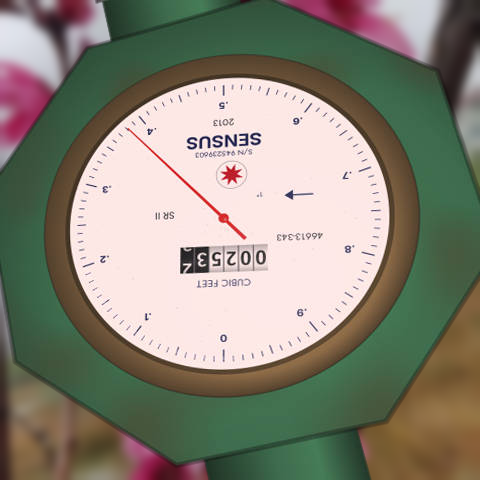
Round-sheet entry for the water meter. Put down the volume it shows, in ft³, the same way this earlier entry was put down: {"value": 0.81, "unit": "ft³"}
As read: {"value": 2532.38, "unit": "ft³"}
